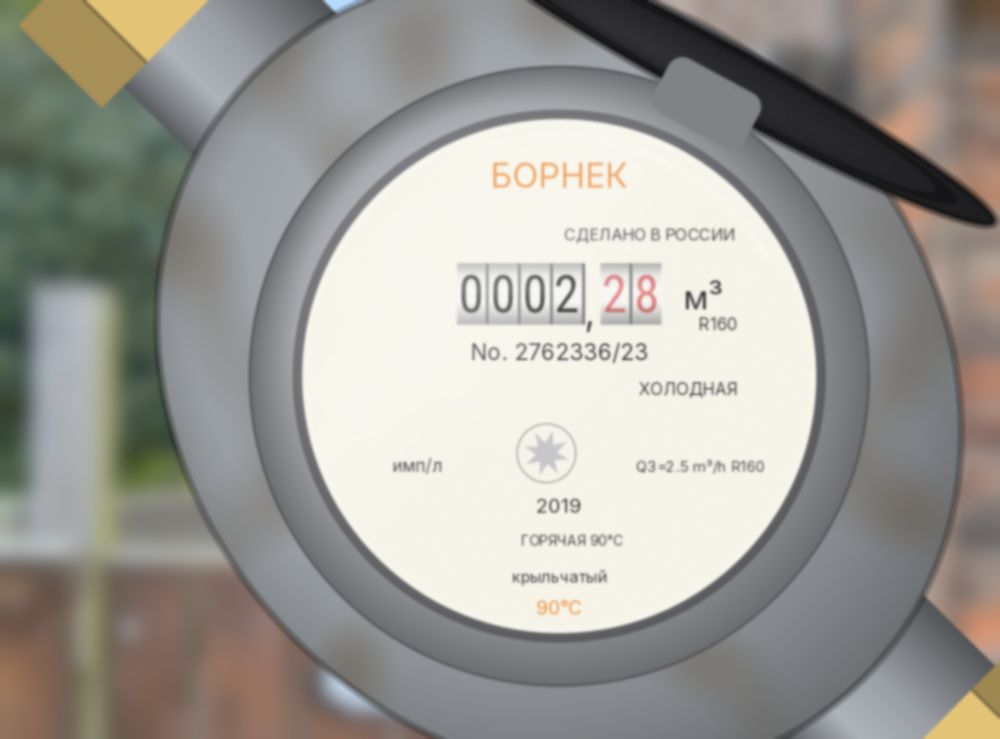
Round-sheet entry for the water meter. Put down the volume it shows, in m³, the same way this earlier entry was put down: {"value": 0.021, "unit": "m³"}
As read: {"value": 2.28, "unit": "m³"}
